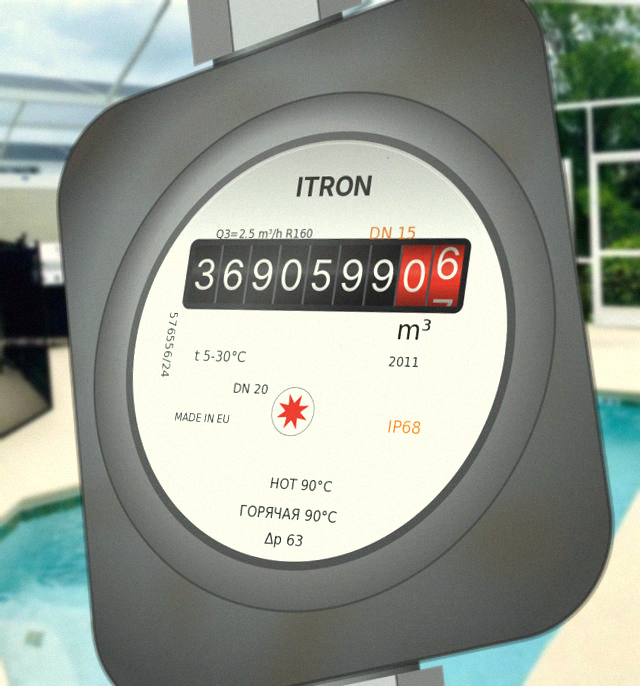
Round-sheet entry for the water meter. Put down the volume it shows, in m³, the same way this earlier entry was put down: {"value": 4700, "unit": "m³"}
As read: {"value": 3690599.06, "unit": "m³"}
